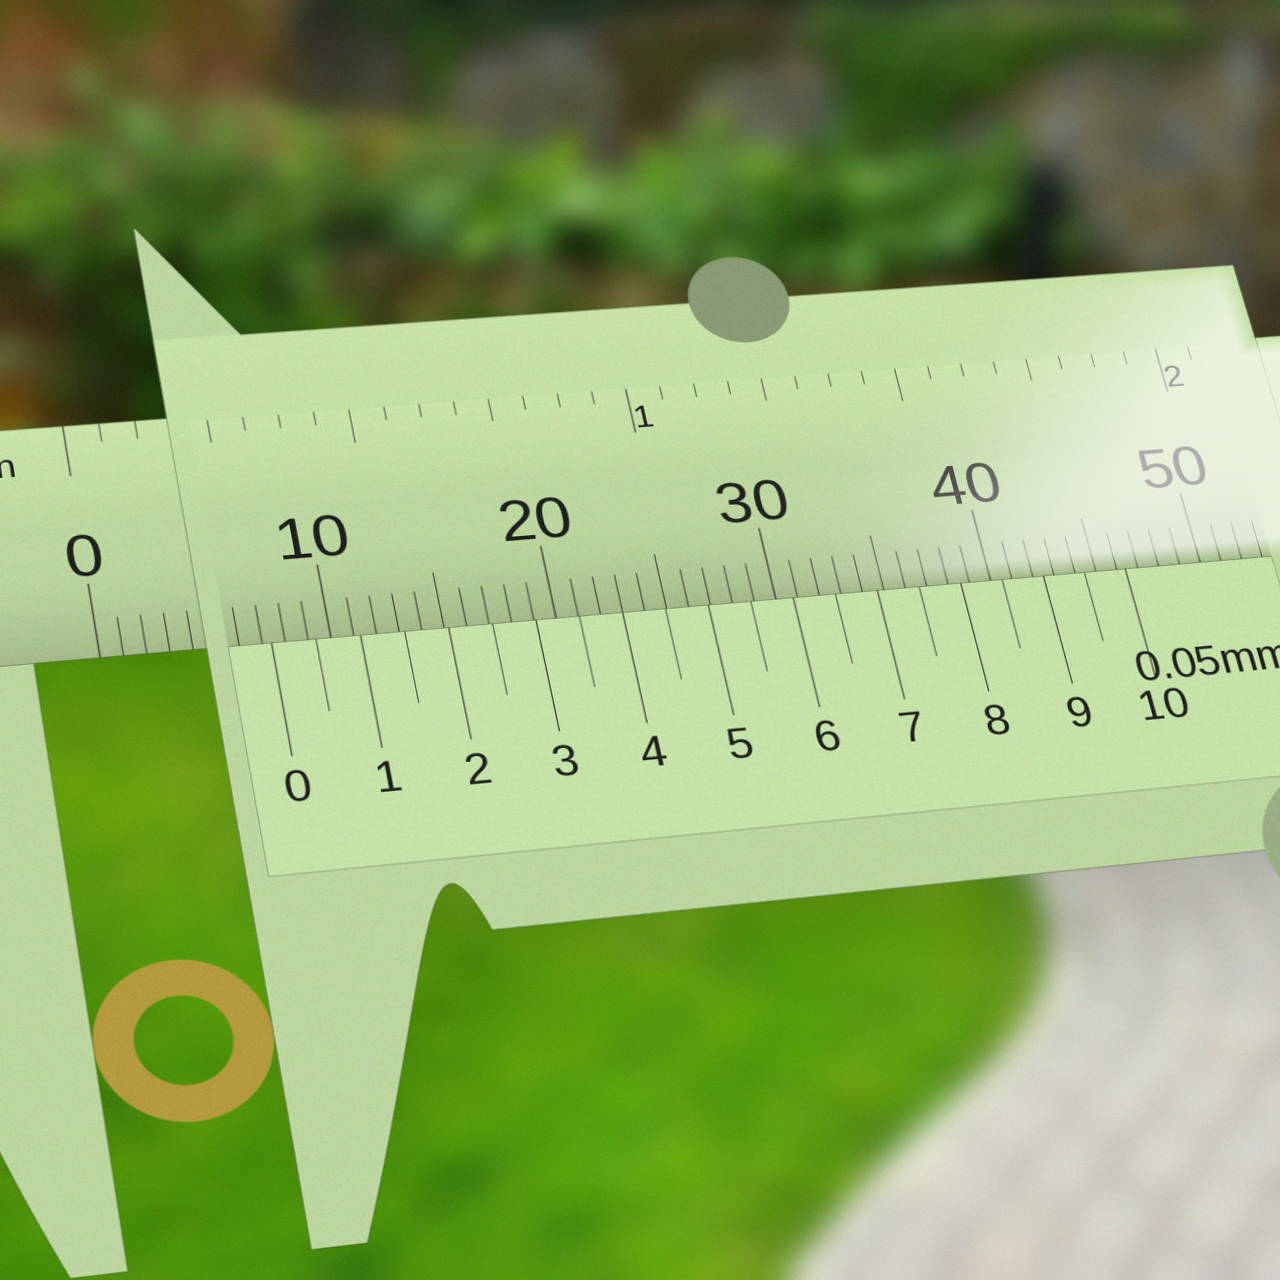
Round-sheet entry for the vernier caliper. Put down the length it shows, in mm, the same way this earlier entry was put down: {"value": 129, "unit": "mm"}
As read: {"value": 7.4, "unit": "mm"}
